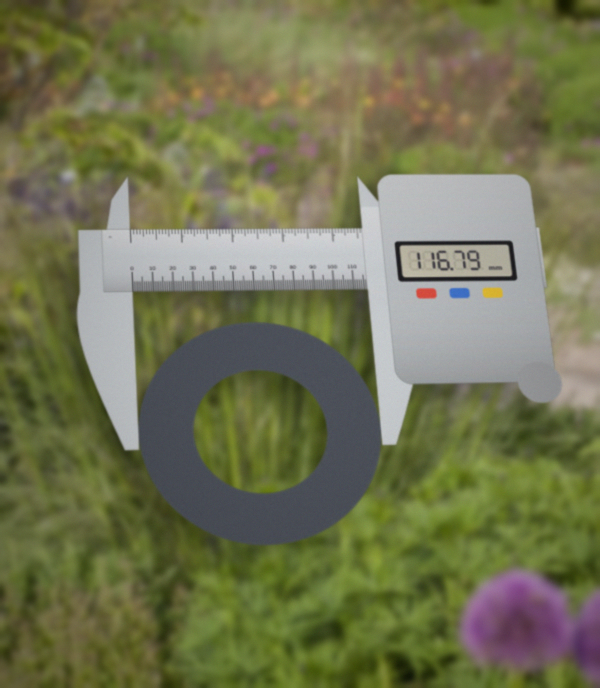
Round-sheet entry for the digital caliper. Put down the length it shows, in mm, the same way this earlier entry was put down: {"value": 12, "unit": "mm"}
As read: {"value": 116.79, "unit": "mm"}
